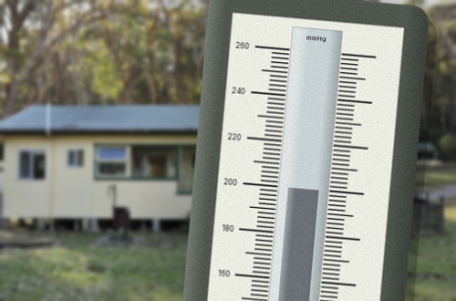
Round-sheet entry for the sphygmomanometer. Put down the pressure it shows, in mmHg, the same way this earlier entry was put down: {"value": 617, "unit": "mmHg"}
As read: {"value": 200, "unit": "mmHg"}
